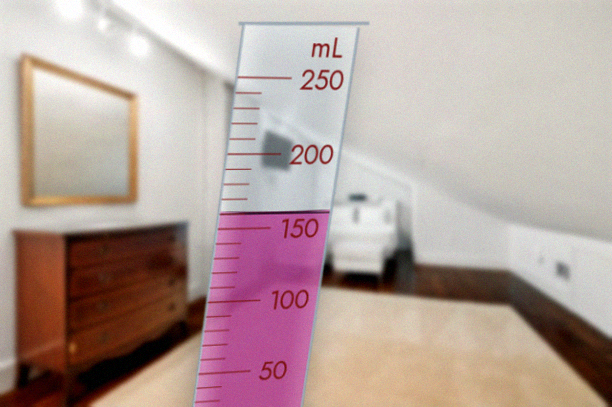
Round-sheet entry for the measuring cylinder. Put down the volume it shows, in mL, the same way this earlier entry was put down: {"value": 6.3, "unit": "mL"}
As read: {"value": 160, "unit": "mL"}
